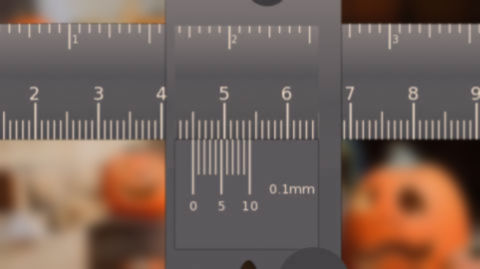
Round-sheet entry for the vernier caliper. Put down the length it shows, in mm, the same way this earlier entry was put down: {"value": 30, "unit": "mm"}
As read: {"value": 45.0, "unit": "mm"}
